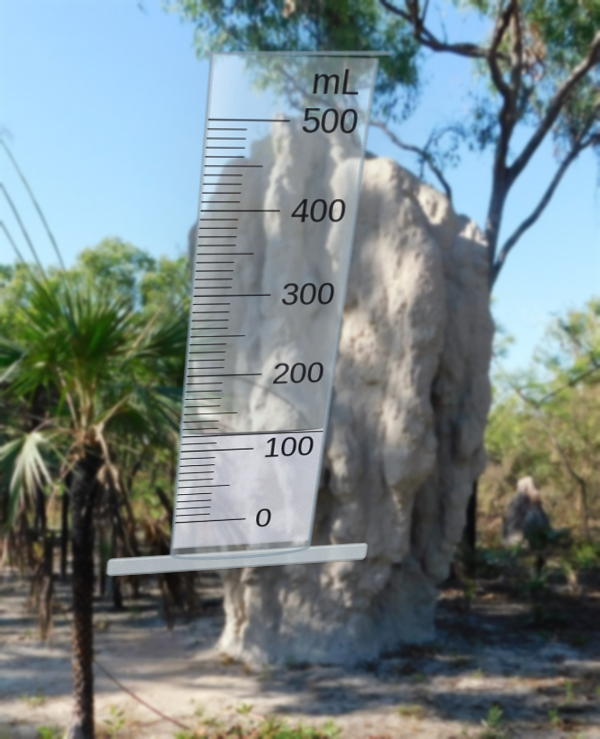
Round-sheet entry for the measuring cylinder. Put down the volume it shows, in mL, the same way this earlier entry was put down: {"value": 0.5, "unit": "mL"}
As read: {"value": 120, "unit": "mL"}
